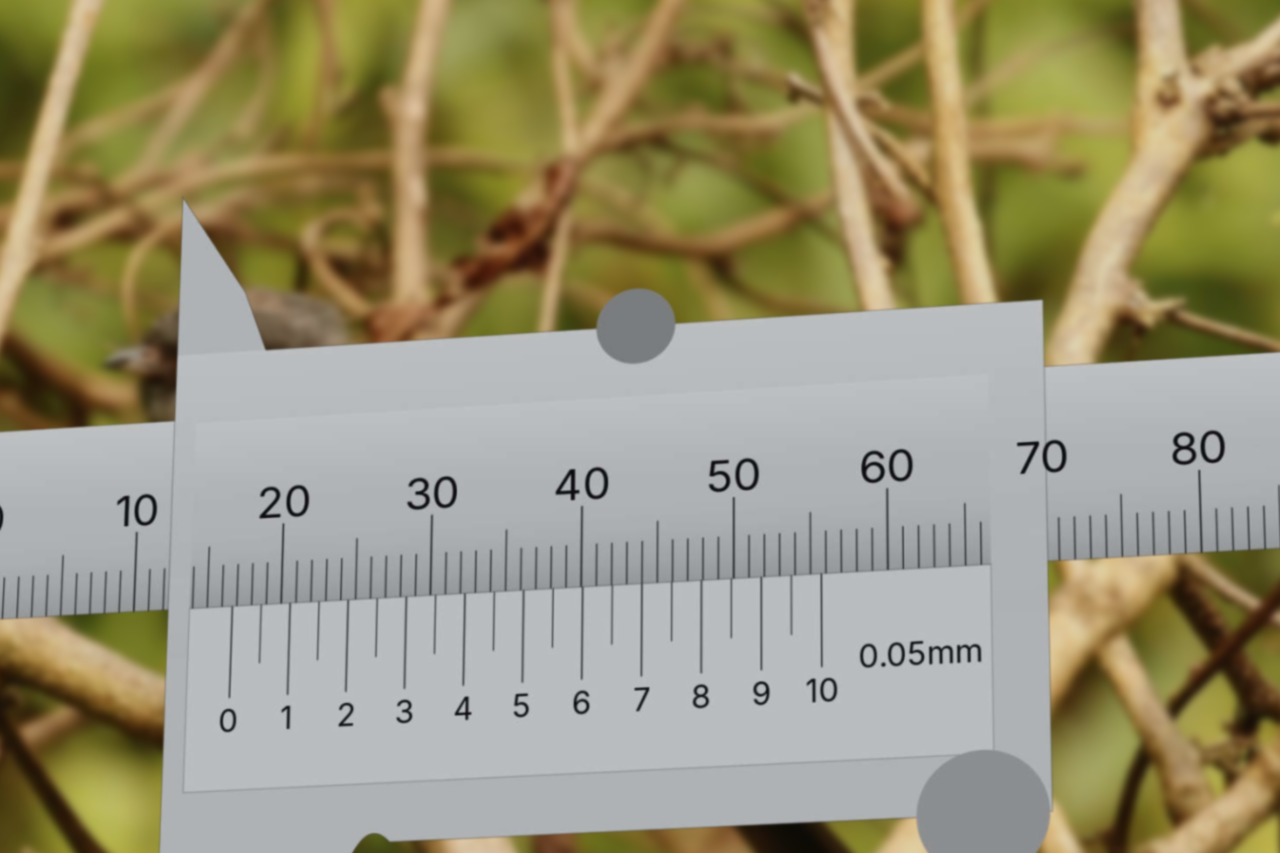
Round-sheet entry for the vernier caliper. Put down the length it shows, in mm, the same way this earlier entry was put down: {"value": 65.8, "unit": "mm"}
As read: {"value": 16.7, "unit": "mm"}
